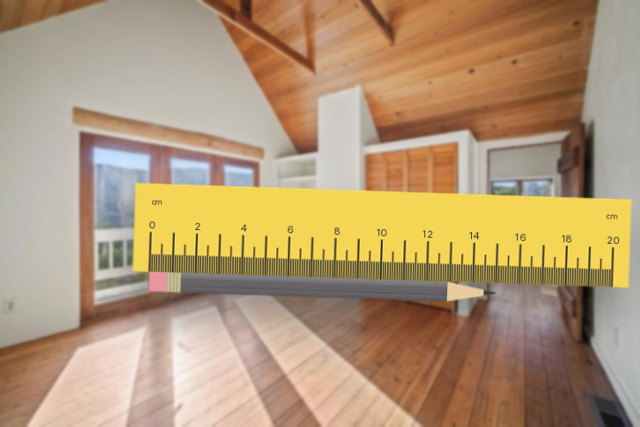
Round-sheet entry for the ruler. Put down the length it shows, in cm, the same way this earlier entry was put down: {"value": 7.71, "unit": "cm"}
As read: {"value": 15, "unit": "cm"}
